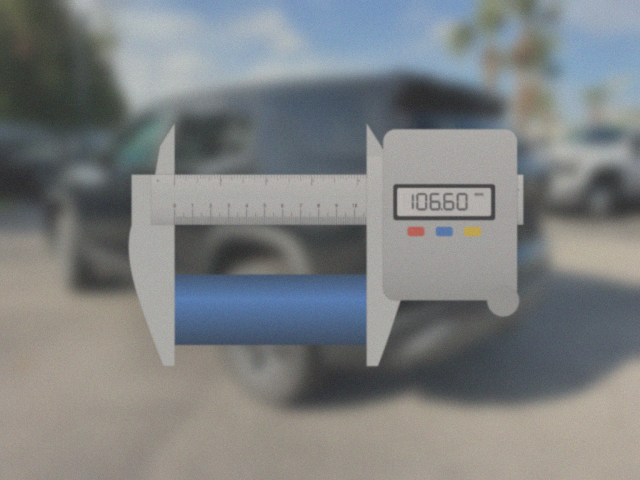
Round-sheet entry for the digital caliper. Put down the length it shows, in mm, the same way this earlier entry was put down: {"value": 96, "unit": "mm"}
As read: {"value": 106.60, "unit": "mm"}
